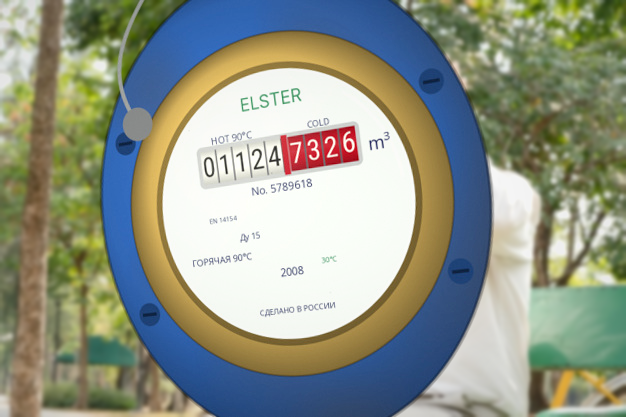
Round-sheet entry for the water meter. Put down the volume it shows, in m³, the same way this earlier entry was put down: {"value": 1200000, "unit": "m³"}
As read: {"value": 1124.7326, "unit": "m³"}
